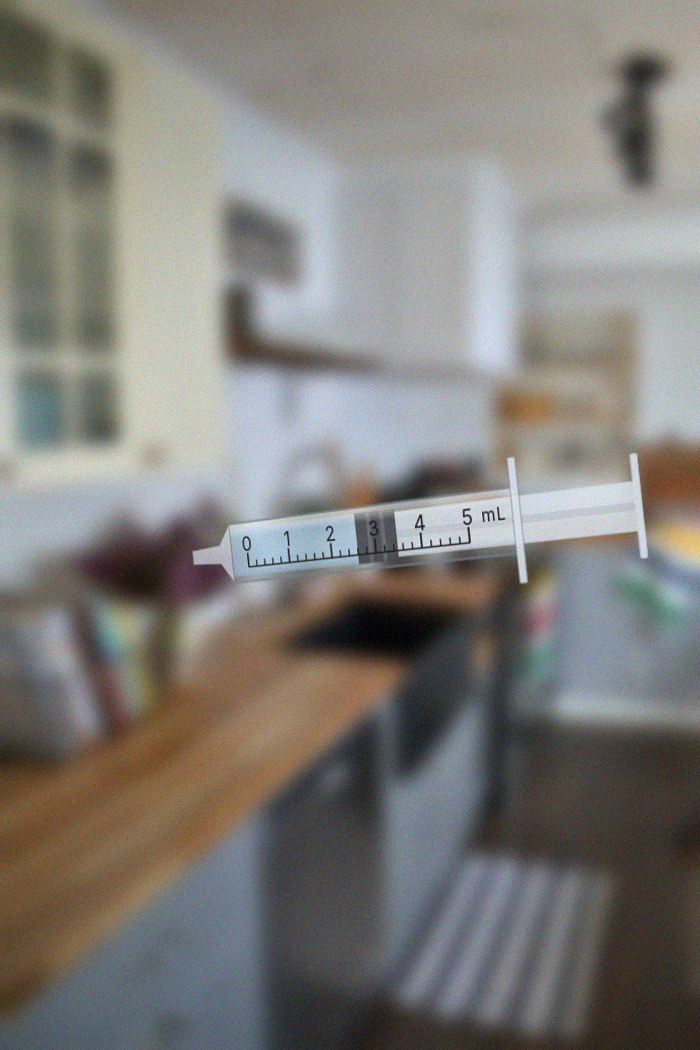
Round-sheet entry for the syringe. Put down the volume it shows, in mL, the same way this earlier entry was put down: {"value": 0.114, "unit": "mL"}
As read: {"value": 2.6, "unit": "mL"}
